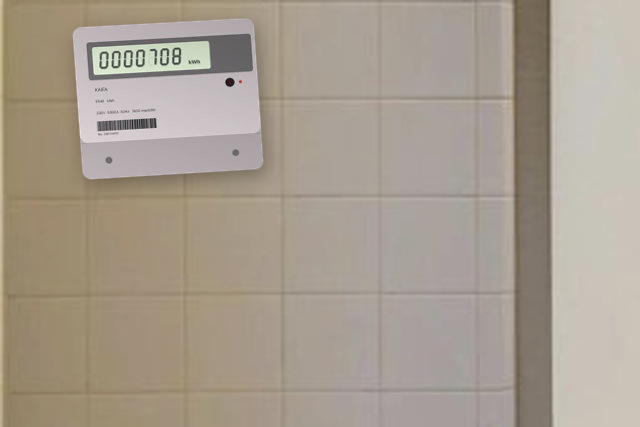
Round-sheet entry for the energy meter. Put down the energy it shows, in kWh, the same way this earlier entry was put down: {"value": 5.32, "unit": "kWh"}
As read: {"value": 708, "unit": "kWh"}
